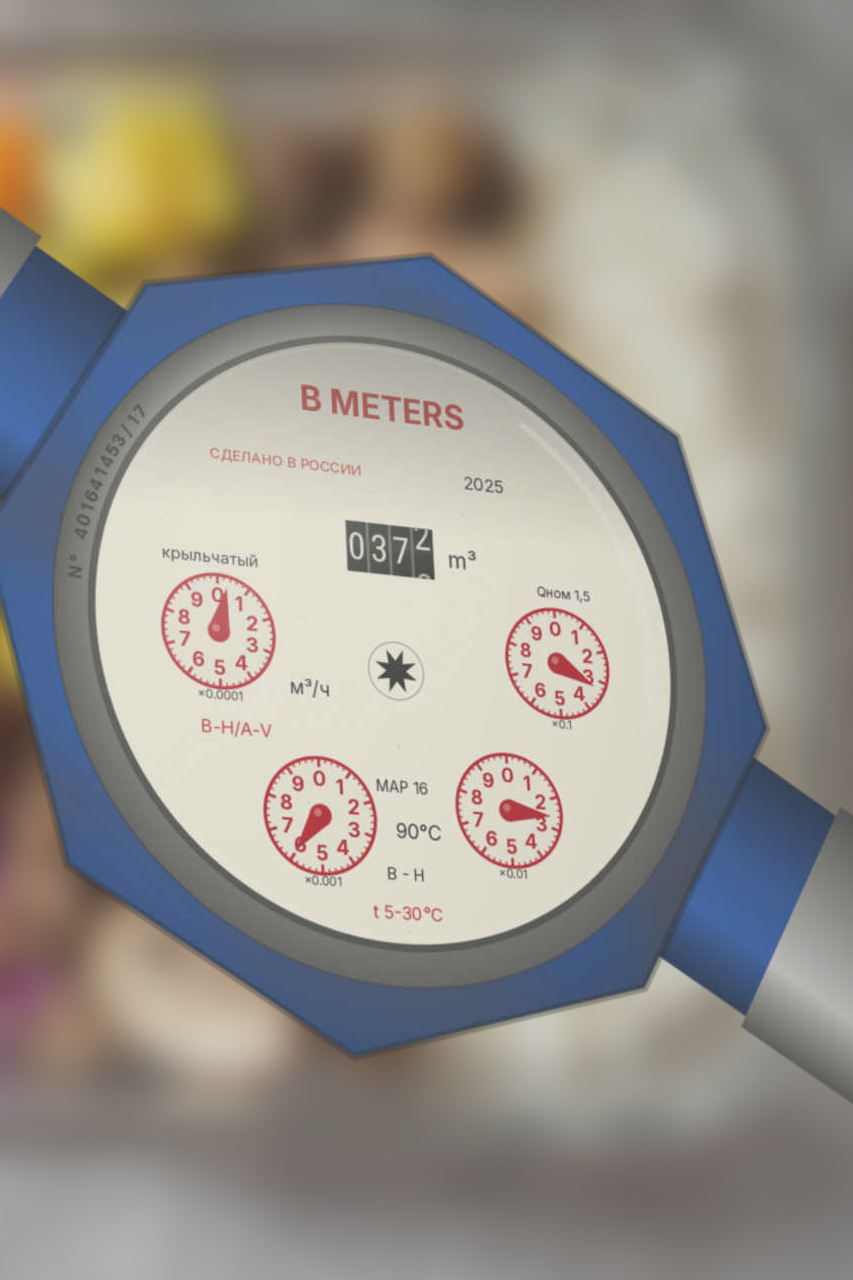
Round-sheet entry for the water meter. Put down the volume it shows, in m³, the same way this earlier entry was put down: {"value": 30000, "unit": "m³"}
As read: {"value": 372.3260, "unit": "m³"}
